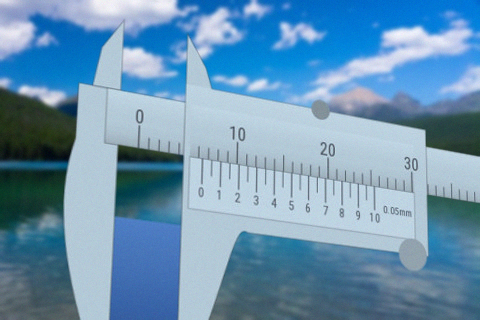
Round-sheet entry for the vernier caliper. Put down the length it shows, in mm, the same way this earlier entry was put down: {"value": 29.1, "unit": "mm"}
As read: {"value": 6.4, "unit": "mm"}
